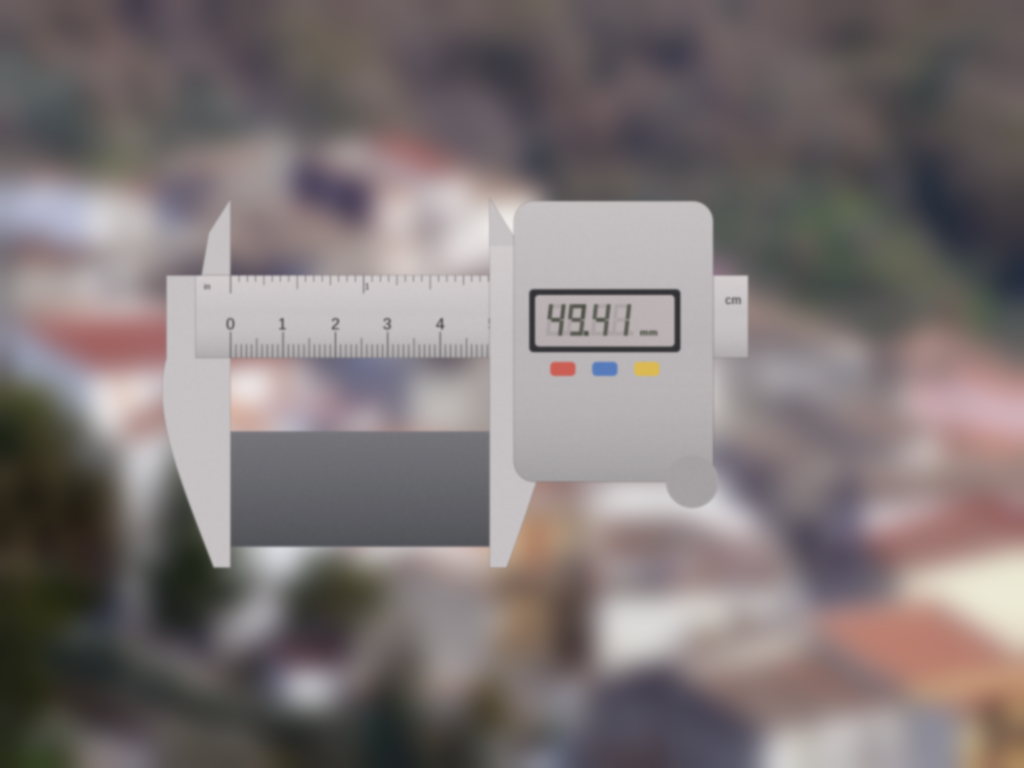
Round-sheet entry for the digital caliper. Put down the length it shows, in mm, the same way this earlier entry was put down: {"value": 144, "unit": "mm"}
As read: {"value": 49.41, "unit": "mm"}
